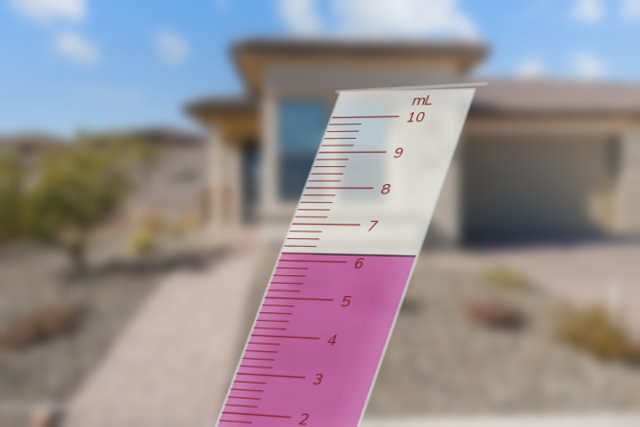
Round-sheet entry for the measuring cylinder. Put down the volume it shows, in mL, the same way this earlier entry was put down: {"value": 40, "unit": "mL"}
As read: {"value": 6.2, "unit": "mL"}
